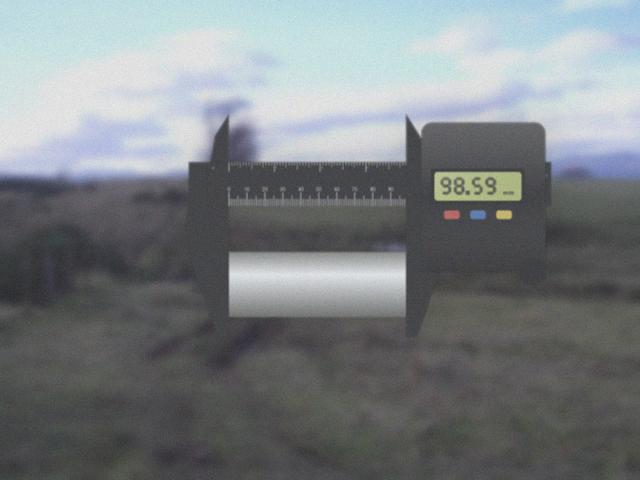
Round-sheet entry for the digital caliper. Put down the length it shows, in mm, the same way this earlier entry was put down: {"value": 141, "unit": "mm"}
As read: {"value": 98.59, "unit": "mm"}
